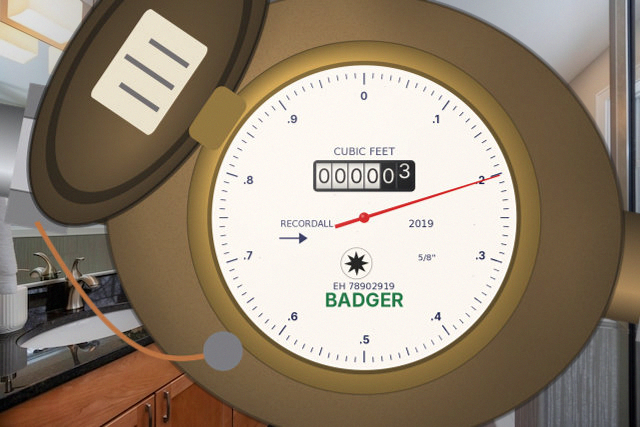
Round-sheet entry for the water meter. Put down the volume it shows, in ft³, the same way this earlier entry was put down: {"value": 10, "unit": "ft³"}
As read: {"value": 3.20, "unit": "ft³"}
